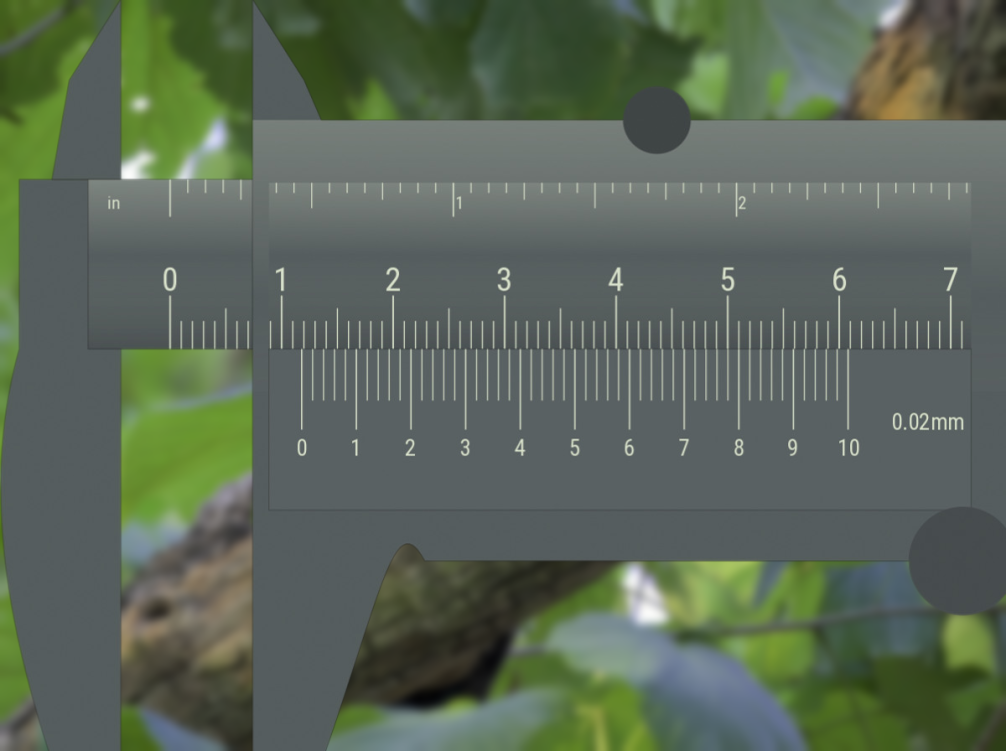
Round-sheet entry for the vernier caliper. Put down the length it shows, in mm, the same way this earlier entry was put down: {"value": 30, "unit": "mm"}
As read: {"value": 11.8, "unit": "mm"}
